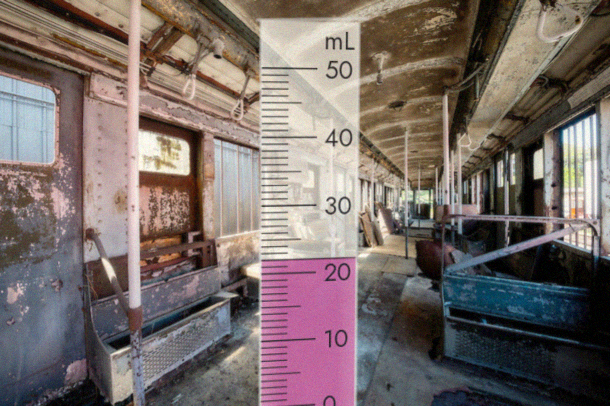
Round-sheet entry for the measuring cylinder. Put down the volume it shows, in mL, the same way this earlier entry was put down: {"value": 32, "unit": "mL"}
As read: {"value": 22, "unit": "mL"}
